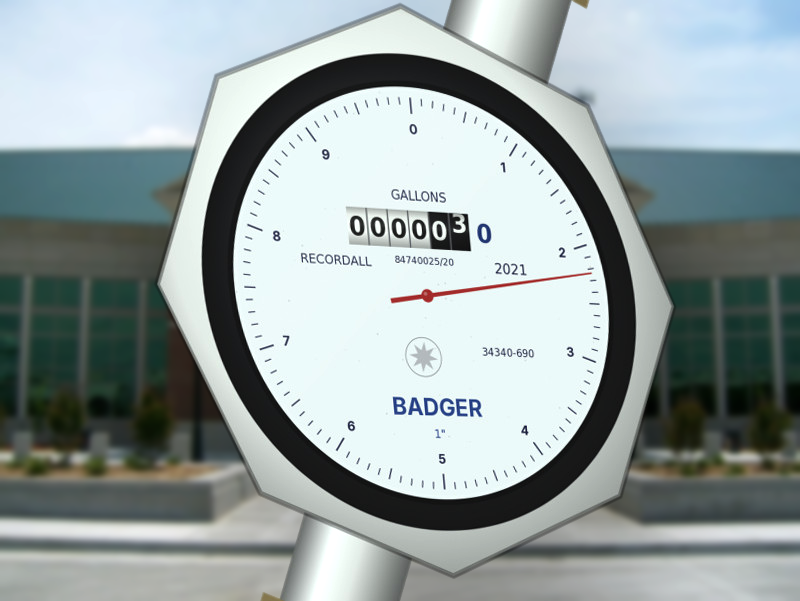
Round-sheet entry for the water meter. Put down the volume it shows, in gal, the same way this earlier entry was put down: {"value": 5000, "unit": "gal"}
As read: {"value": 32.2, "unit": "gal"}
